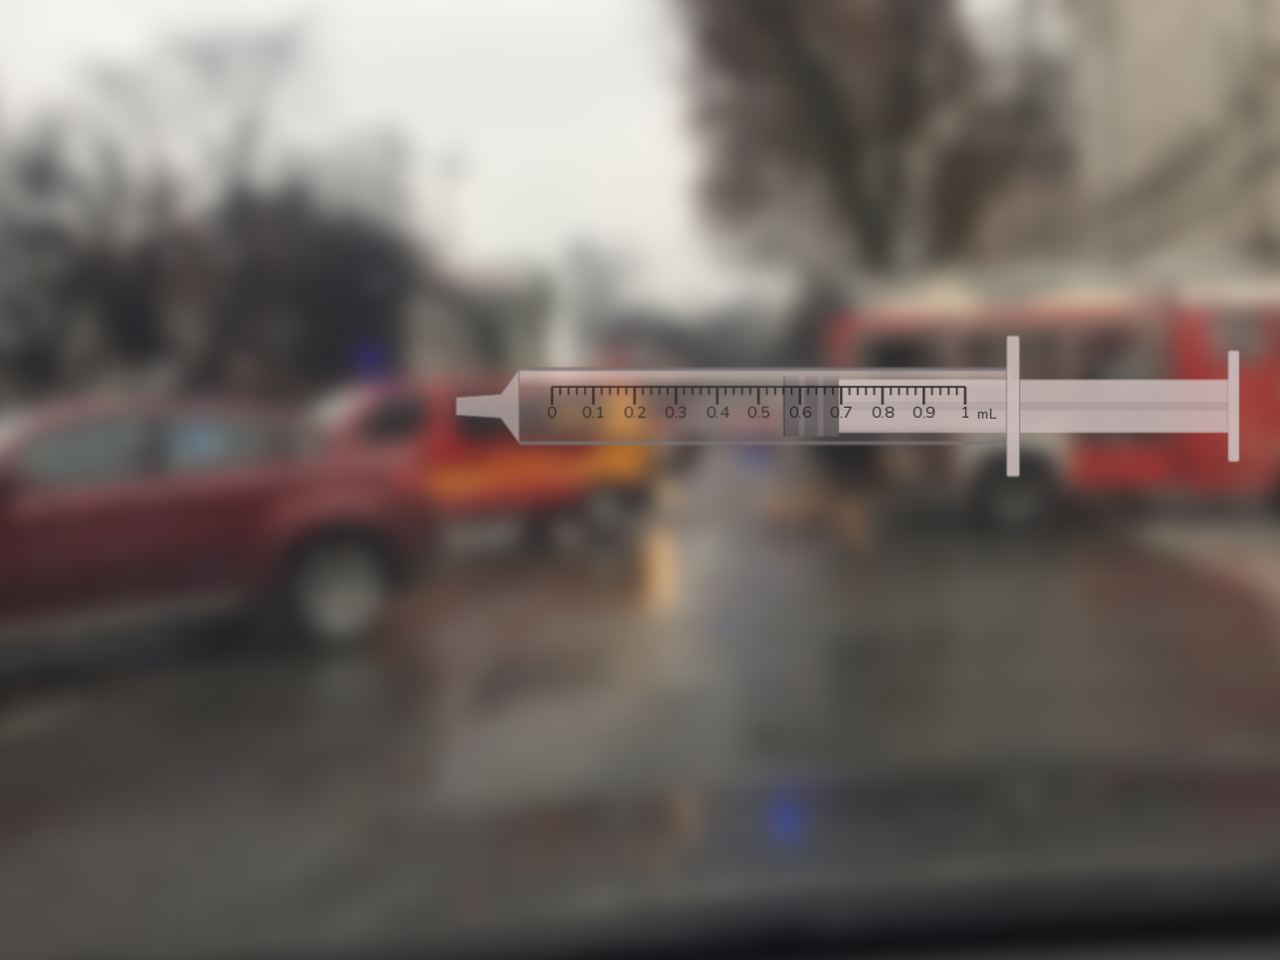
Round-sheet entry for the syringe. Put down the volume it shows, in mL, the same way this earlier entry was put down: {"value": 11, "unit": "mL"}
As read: {"value": 0.56, "unit": "mL"}
